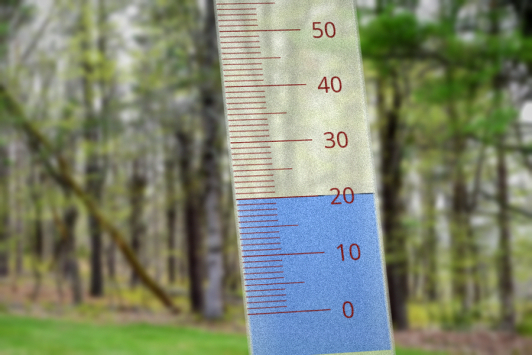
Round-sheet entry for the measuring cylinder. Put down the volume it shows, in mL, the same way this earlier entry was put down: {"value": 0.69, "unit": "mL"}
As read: {"value": 20, "unit": "mL"}
